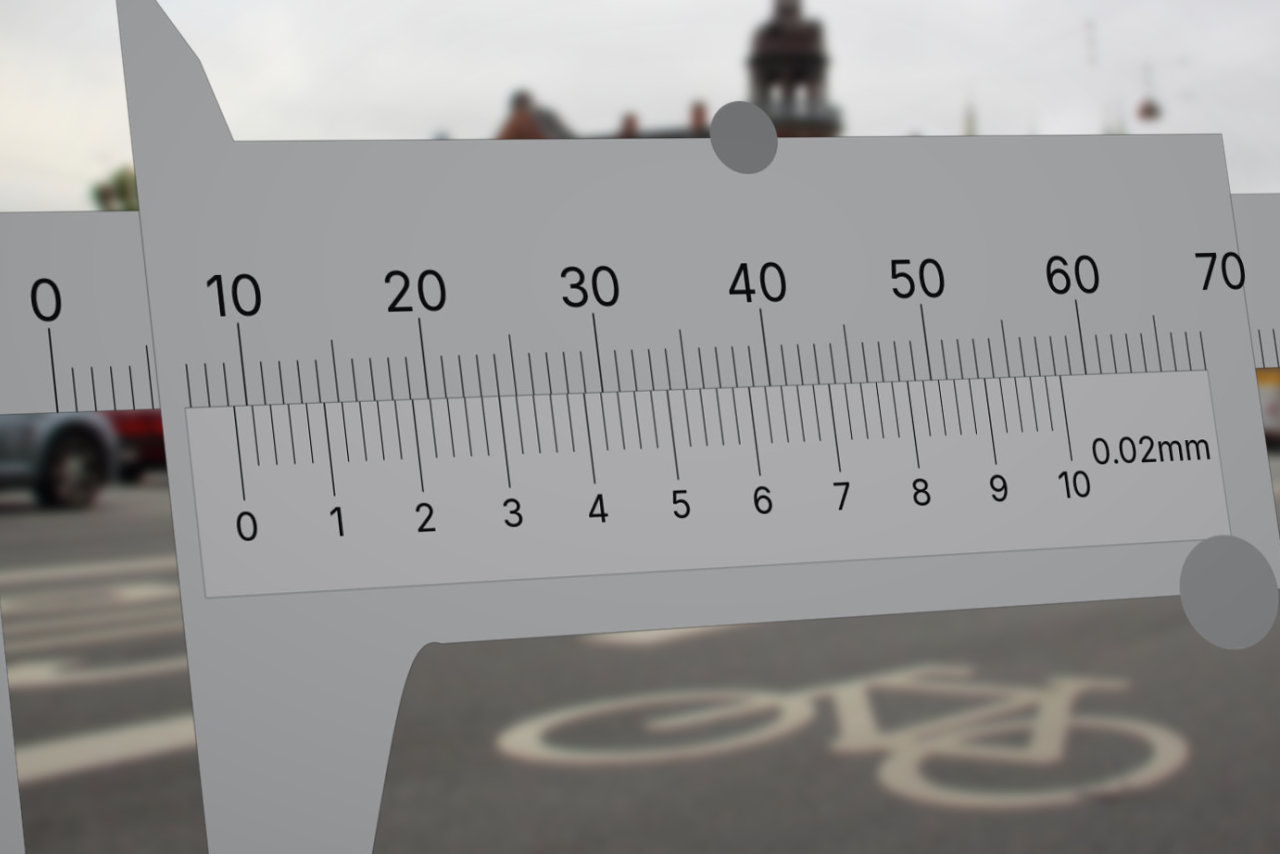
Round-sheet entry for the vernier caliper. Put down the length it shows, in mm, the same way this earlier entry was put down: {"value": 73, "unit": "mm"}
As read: {"value": 9.3, "unit": "mm"}
